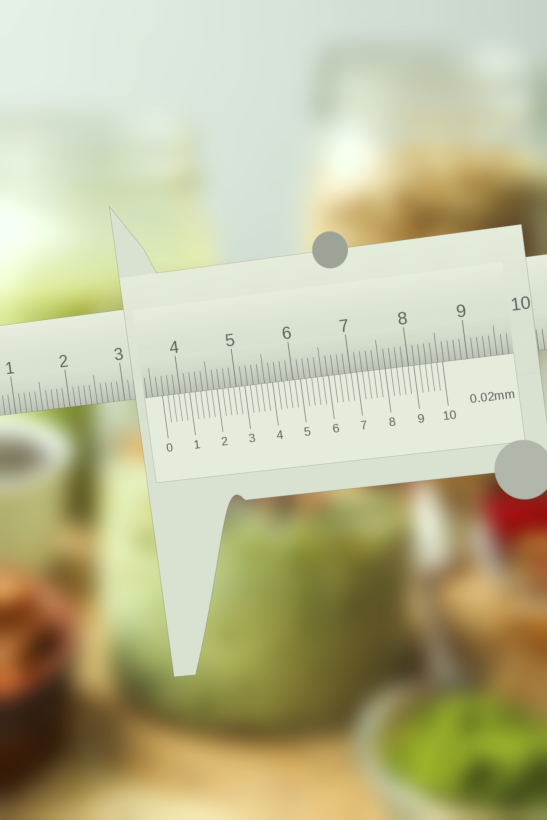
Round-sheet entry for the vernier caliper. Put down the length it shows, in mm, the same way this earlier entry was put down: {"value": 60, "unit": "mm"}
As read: {"value": 36.8, "unit": "mm"}
